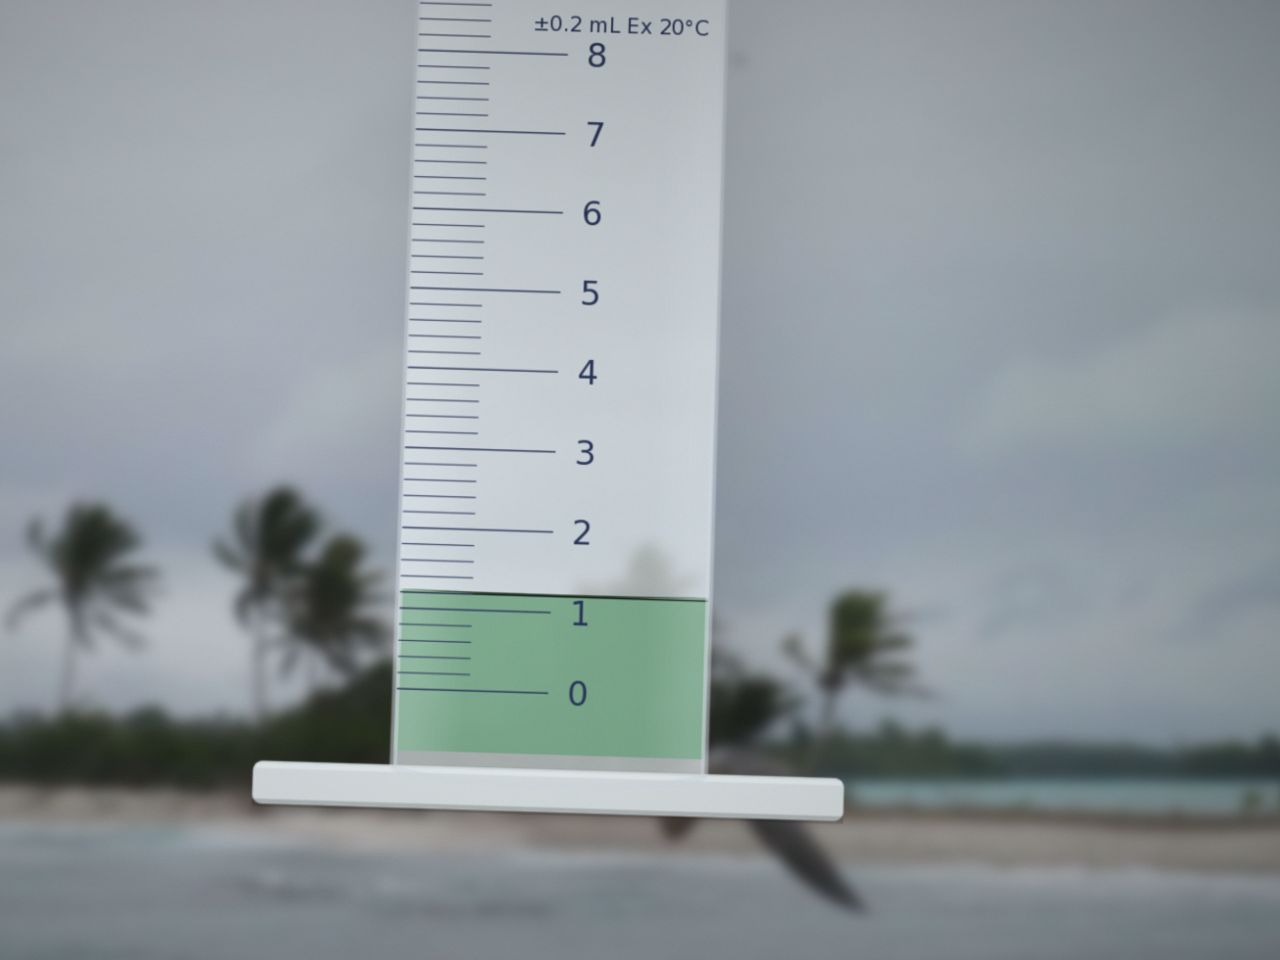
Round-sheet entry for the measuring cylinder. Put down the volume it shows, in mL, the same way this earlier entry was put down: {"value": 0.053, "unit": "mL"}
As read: {"value": 1.2, "unit": "mL"}
